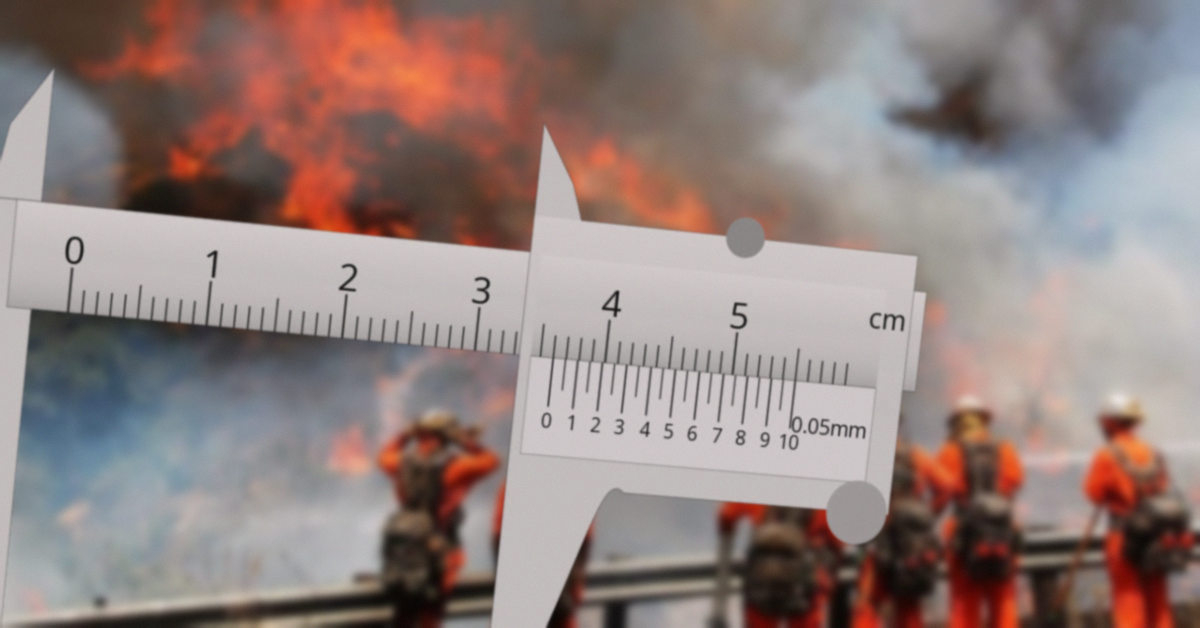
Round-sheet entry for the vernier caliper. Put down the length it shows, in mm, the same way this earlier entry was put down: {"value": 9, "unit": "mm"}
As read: {"value": 36.0, "unit": "mm"}
